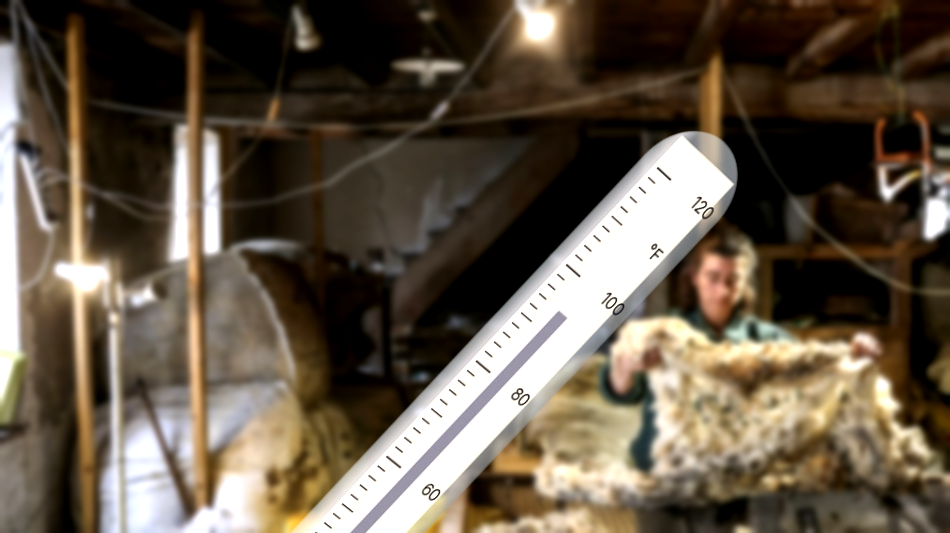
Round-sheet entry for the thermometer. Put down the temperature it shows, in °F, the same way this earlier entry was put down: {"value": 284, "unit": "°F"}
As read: {"value": 94, "unit": "°F"}
